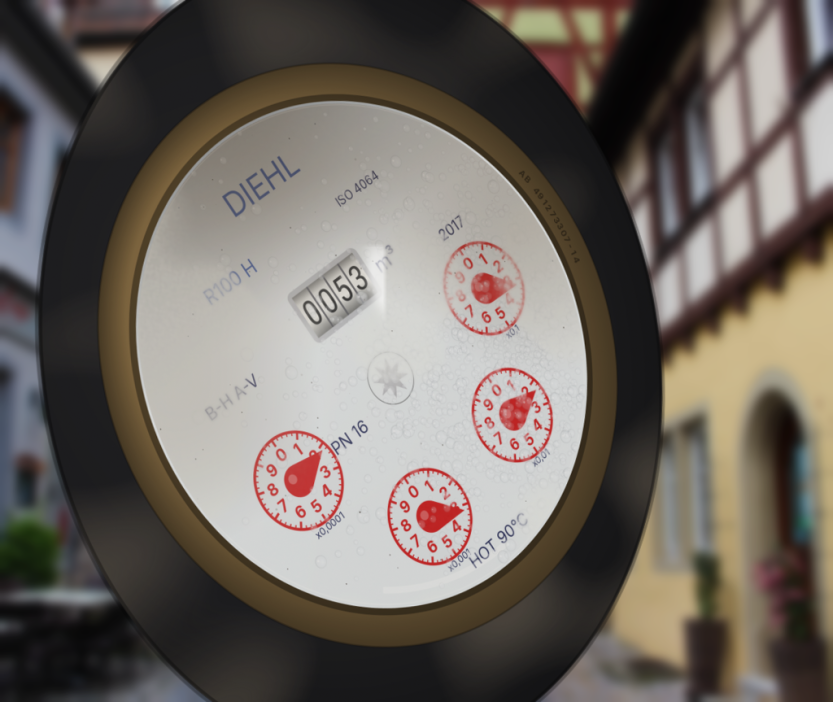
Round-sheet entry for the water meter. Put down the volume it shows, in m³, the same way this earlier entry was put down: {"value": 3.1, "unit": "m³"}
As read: {"value": 53.3232, "unit": "m³"}
